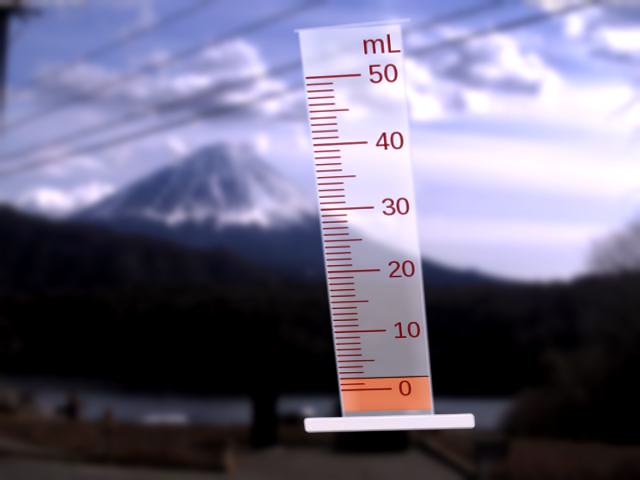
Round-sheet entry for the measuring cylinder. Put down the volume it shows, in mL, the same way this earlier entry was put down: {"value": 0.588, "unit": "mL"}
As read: {"value": 2, "unit": "mL"}
